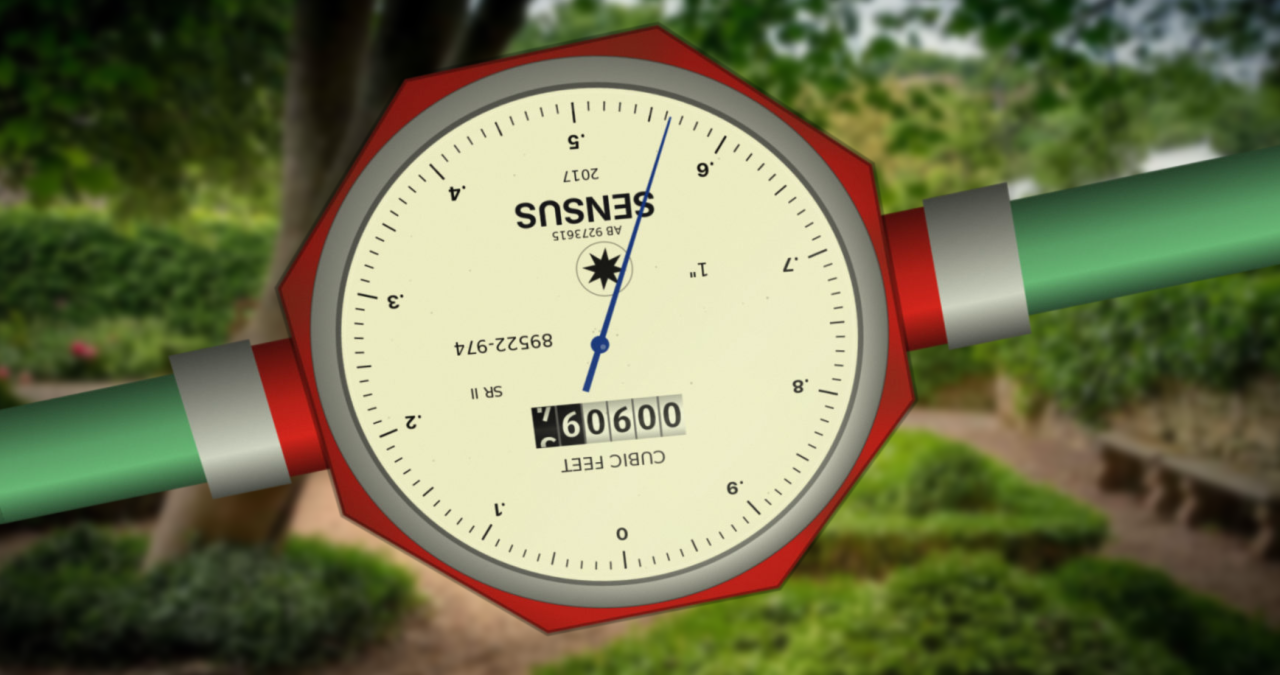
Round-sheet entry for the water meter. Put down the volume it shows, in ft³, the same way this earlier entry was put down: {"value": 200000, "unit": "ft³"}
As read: {"value": 9093.56, "unit": "ft³"}
